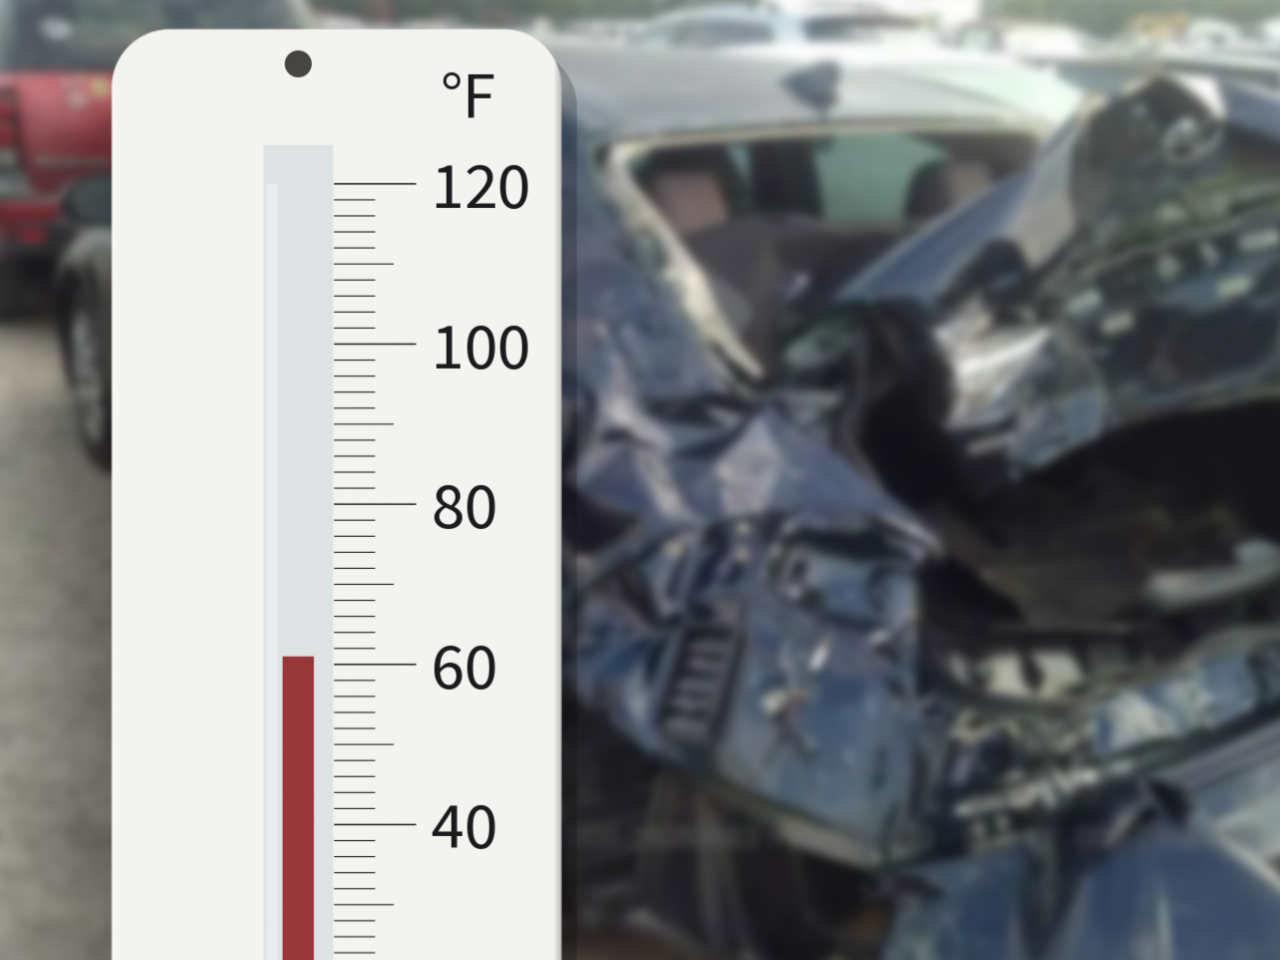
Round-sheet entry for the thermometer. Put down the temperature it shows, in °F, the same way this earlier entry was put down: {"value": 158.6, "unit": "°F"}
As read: {"value": 61, "unit": "°F"}
